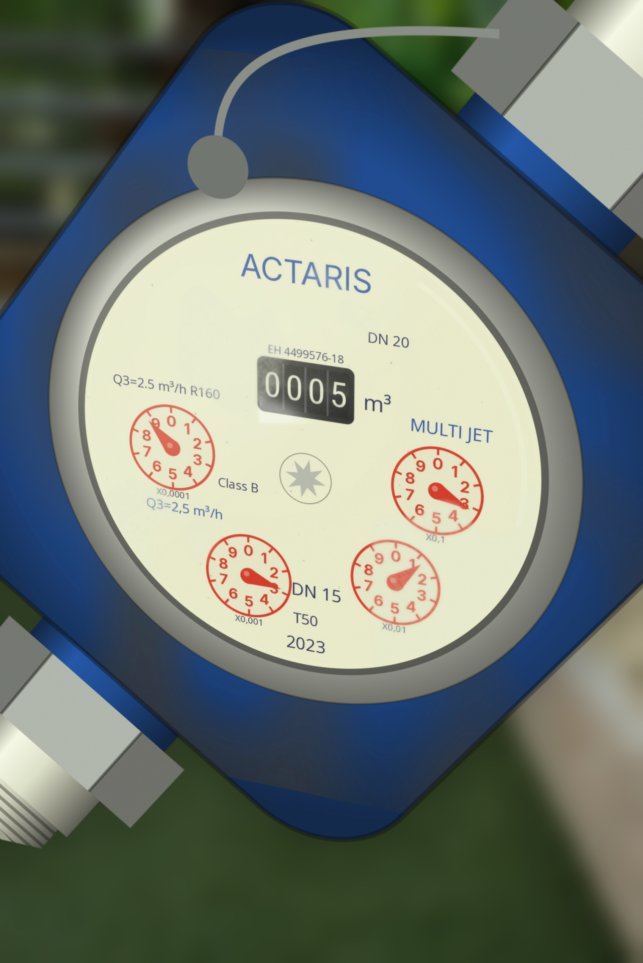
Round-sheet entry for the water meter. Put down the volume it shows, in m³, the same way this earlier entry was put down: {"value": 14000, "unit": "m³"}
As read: {"value": 5.3128, "unit": "m³"}
